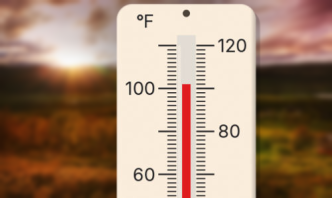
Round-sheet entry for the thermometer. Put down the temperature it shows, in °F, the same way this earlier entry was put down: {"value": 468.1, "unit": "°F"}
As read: {"value": 102, "unit": "°F"}
